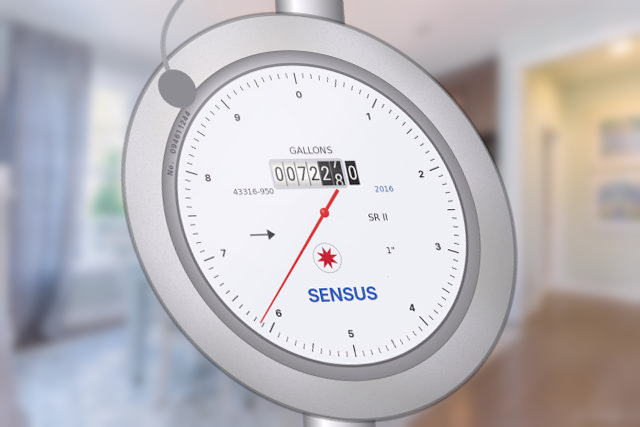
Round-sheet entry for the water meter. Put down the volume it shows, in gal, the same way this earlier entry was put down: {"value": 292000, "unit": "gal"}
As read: {"value": 72276.1, "unit": "gal"}
